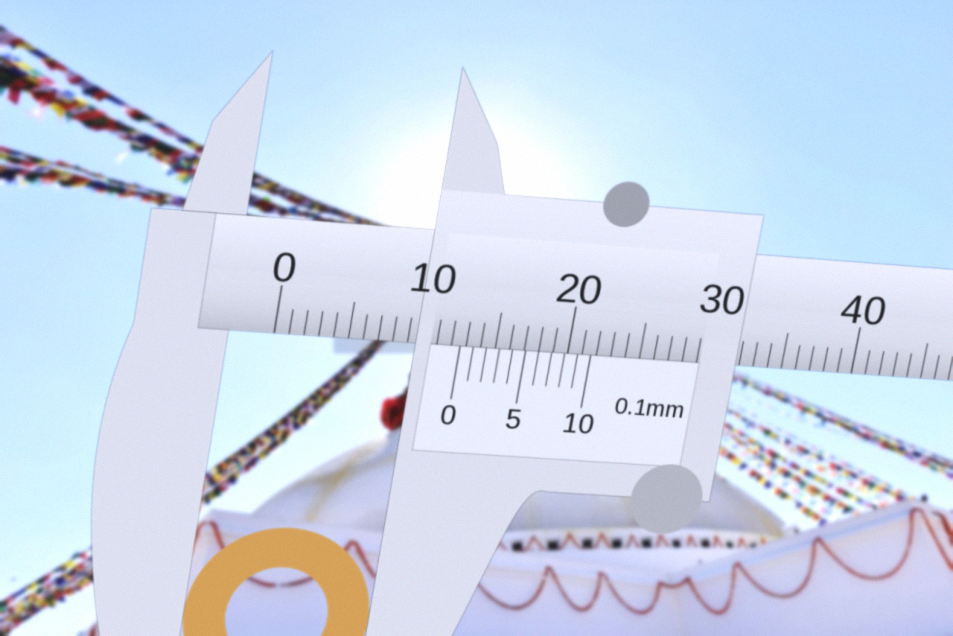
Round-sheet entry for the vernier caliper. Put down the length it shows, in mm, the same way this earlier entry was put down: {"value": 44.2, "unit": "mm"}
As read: {"value": 12.6, "unit": "mm"}
